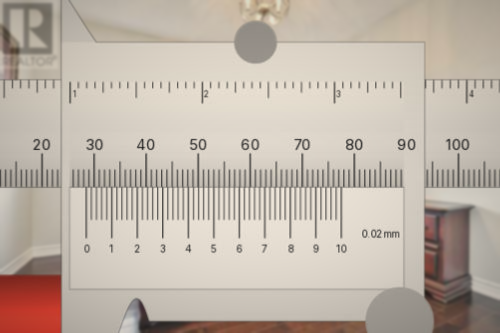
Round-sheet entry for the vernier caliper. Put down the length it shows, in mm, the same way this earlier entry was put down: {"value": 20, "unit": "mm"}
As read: {"value": 28.5, "unit": "mm"}
